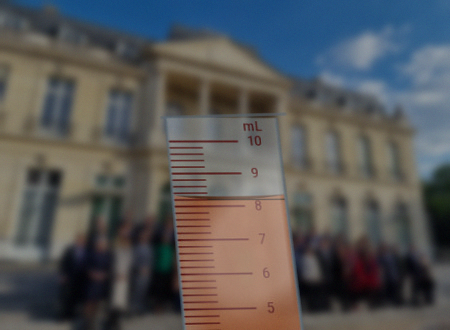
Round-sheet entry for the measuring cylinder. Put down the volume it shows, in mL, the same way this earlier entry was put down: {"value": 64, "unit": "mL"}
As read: {"value": 8.2, "unit": "mL"}
